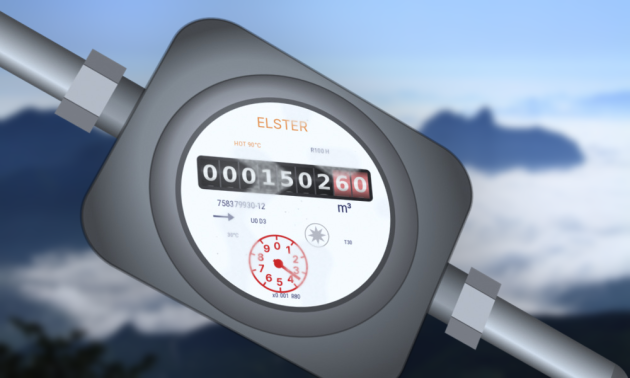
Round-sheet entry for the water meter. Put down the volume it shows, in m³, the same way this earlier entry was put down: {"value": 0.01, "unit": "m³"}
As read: {"value": 1502.603, "unit": "m³"}
